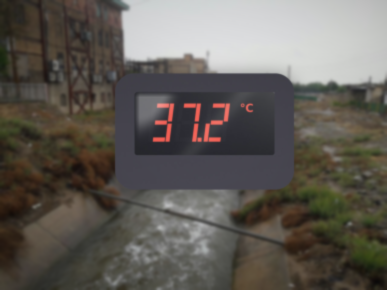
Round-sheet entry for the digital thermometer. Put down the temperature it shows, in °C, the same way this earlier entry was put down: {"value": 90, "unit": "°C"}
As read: {"value": 37.2, "unit": "°C"}
